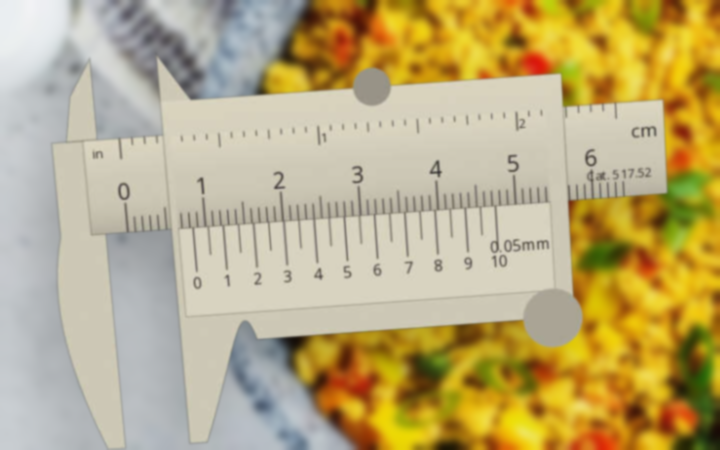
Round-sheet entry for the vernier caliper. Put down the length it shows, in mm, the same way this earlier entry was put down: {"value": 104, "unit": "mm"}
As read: {"value": 8.4, "unit": "mm"}
